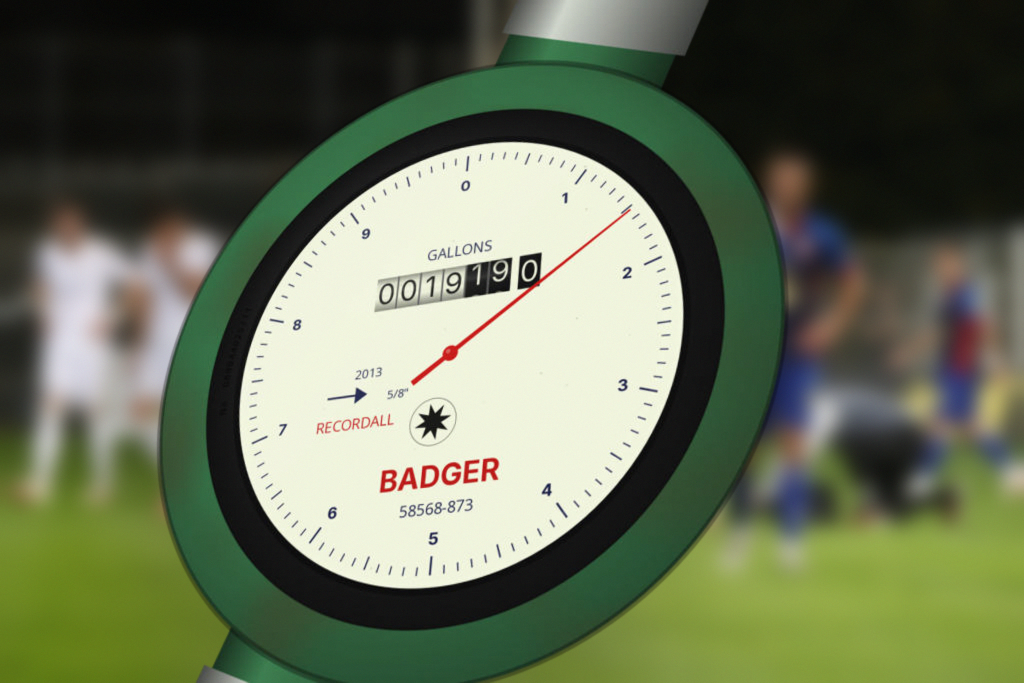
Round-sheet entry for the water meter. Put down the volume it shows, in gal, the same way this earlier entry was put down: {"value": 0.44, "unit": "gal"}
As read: {"value": 19191.5, "unit": "gal"}
